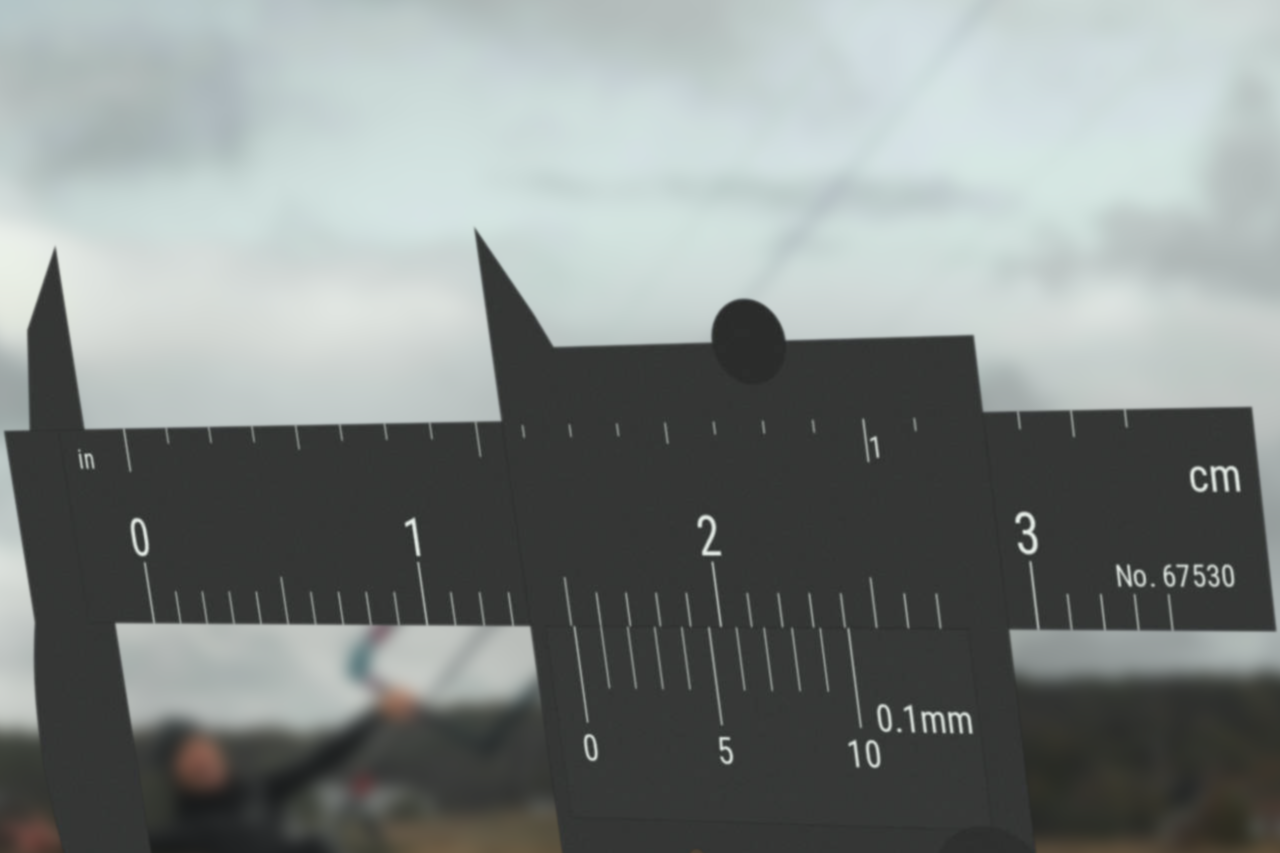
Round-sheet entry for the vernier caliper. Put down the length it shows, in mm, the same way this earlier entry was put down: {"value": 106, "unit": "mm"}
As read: {"value": 15.1, "unit": "mm"}
